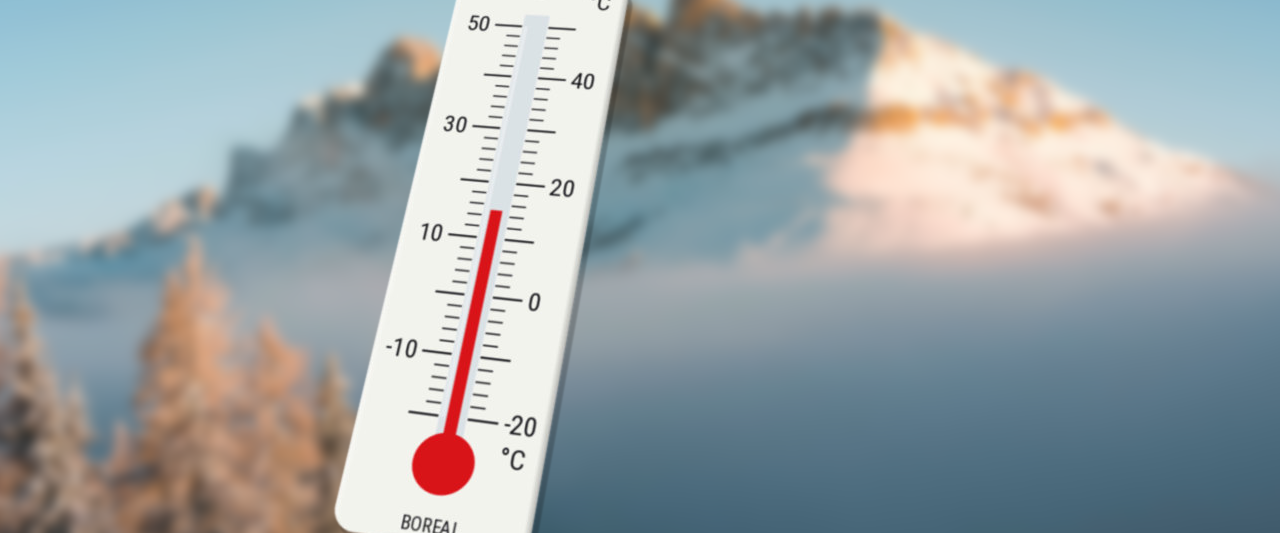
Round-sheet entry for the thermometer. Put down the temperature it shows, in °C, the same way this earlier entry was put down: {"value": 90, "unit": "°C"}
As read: {"value": 15, "unit": "°C"}
